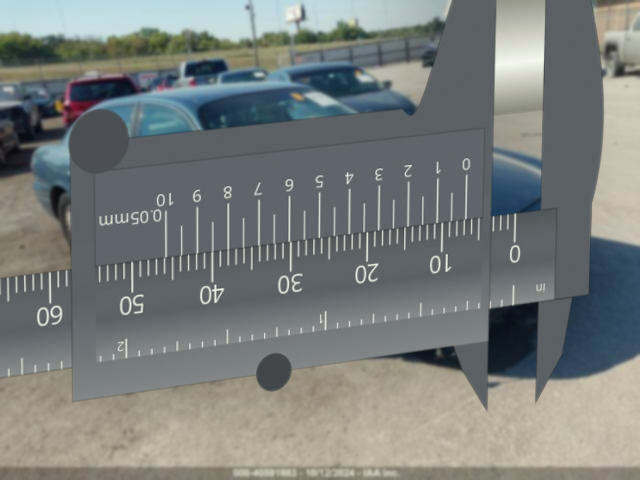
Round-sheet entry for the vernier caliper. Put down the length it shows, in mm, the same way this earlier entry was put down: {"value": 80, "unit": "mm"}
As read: {"value": 6.8, "unit": "mm"}
